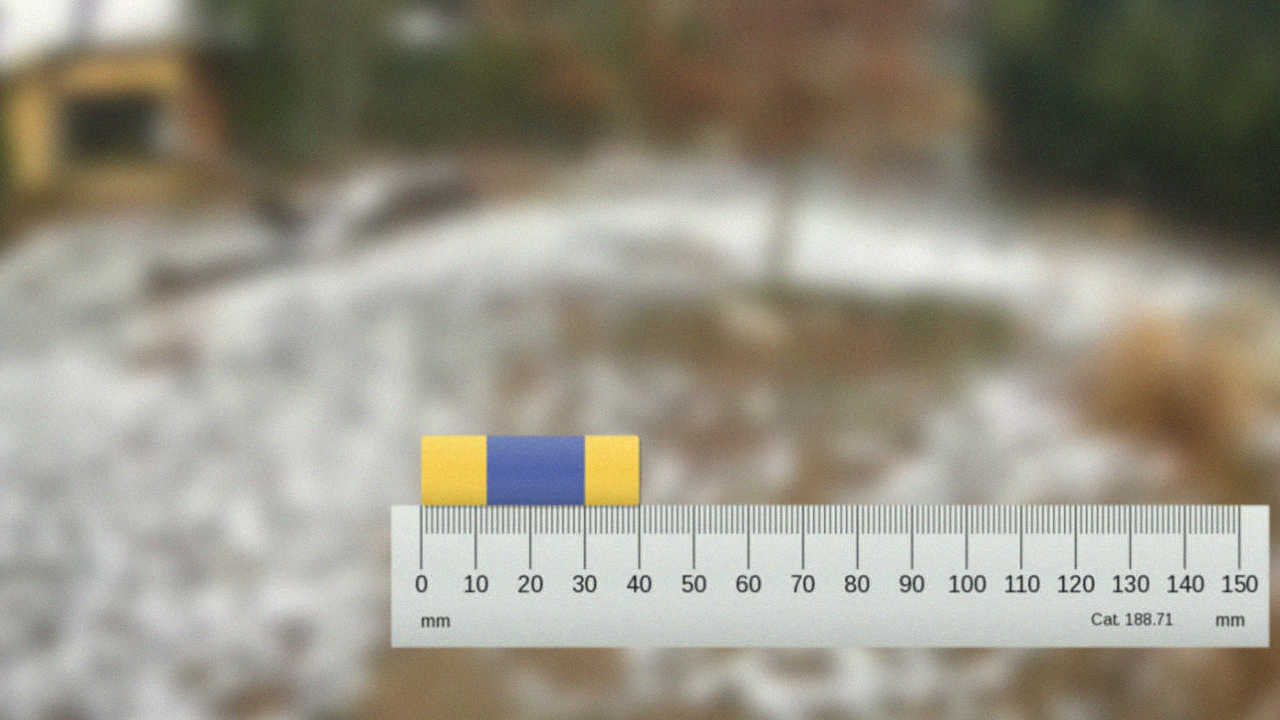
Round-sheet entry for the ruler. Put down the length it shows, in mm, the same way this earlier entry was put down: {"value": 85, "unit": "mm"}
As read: {"value": 40, "unit": "mm"}
